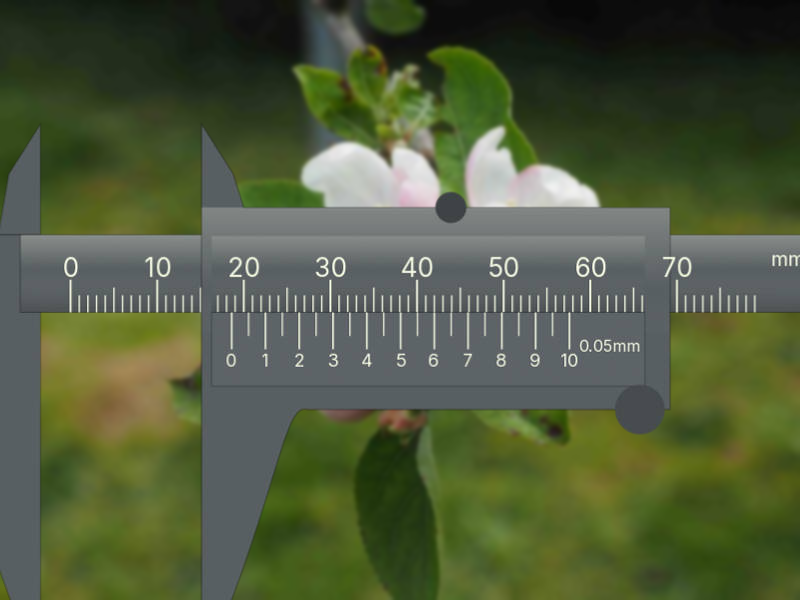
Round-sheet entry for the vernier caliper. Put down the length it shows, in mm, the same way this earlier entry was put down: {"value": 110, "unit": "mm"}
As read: {"value": 18.6, "unit": "mm"}
